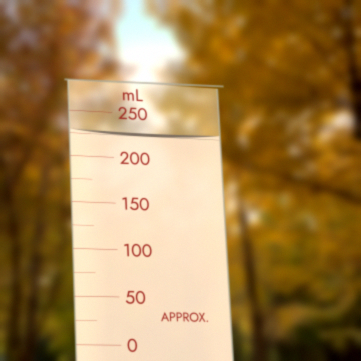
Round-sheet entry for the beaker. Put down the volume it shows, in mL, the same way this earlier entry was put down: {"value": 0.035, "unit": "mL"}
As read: {"value": 225, "unit": "mL"}
